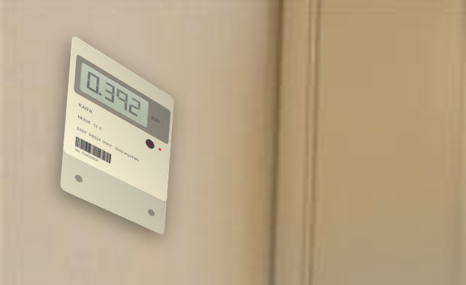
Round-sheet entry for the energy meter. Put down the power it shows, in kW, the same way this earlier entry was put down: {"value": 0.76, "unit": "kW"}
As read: {"value": 0.392, "unit": "kW"}
